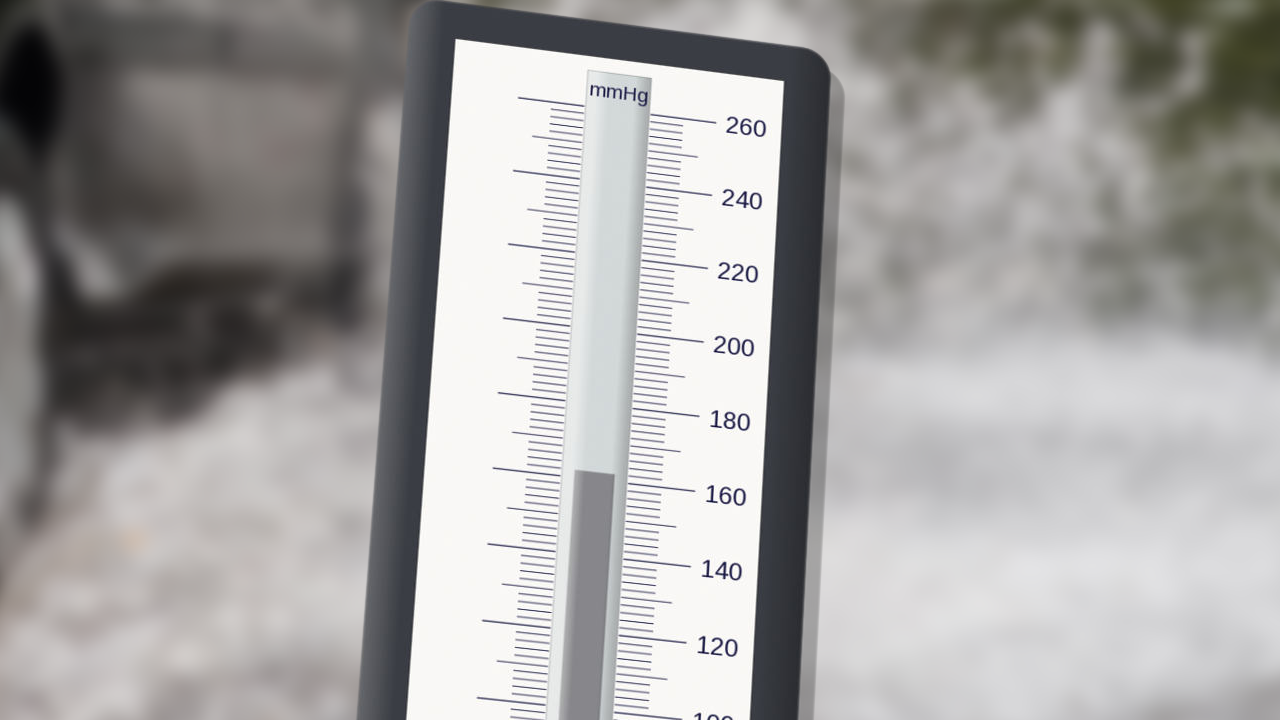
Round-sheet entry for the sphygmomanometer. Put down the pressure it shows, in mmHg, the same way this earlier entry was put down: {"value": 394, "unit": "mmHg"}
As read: {"value": 162, "unit": "mmHg"}
